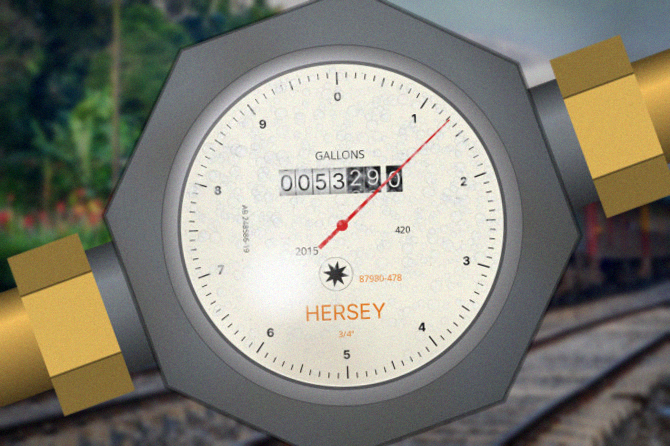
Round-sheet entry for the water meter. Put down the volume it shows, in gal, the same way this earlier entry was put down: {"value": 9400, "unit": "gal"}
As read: {"value": 53291.3, "unit": "gal"}
